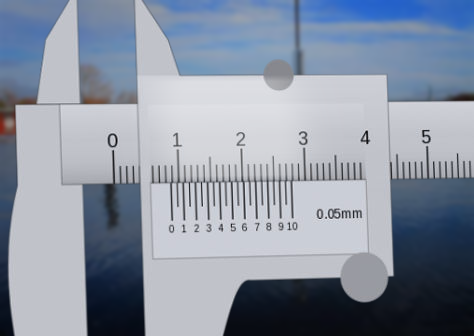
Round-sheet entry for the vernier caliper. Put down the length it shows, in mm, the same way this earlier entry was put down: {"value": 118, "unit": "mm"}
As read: {"value": 8.8, "unit": "mm"}
